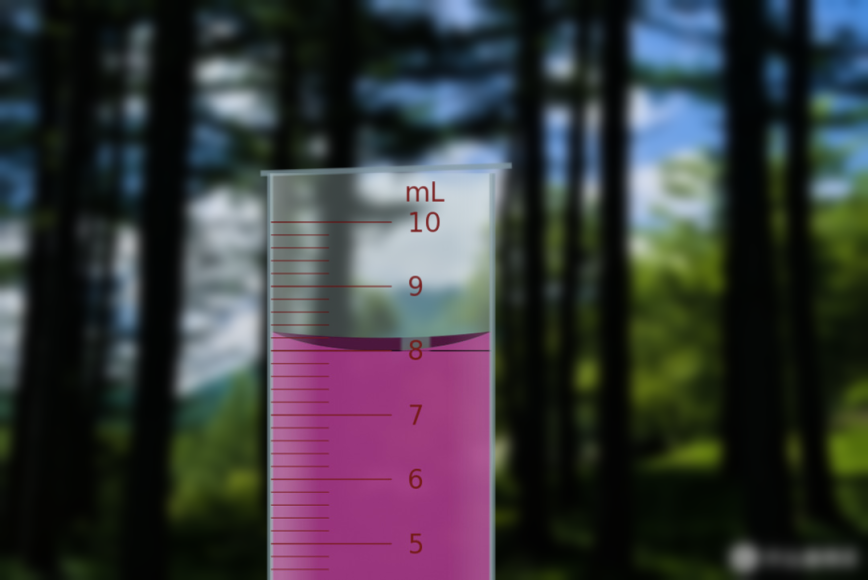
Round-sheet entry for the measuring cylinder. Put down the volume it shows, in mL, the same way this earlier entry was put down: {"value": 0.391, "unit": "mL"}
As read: {"value": 8, "unit": "mL"}
